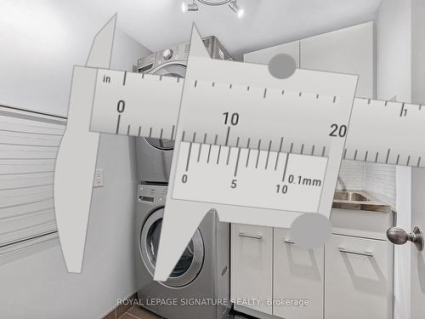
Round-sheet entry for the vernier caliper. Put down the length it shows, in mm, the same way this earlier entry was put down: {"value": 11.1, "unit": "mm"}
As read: {"value": 6.8, "unit": "mm"}
